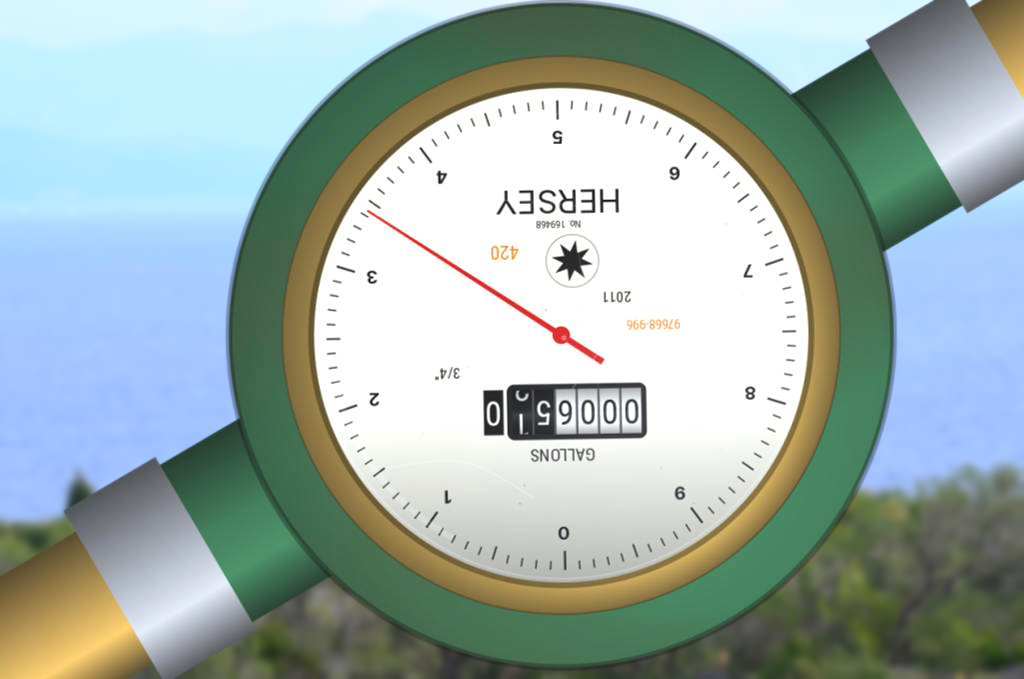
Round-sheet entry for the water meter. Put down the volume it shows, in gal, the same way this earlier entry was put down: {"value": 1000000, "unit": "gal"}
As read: {"value": 6513.4, "unit": "gal"}
